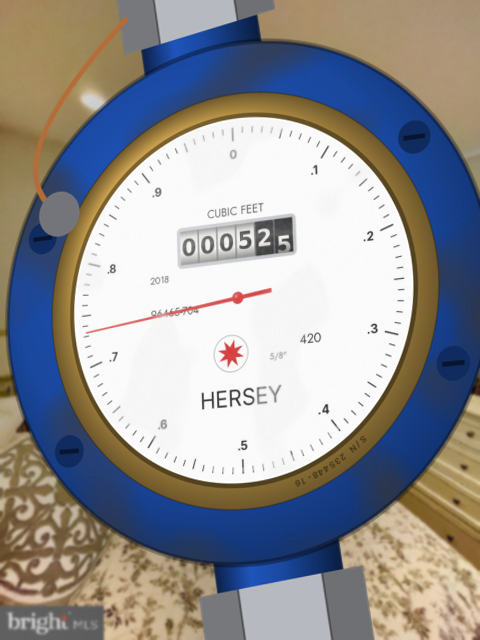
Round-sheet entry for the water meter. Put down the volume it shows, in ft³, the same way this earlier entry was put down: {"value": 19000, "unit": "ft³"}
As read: {"value": 524.73, "unit": "ft³"}
